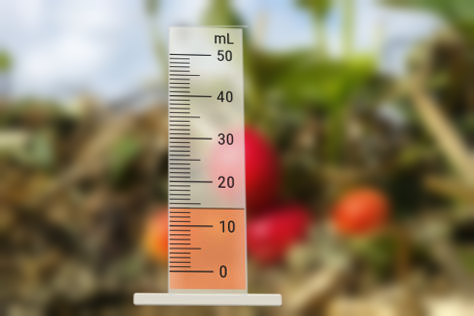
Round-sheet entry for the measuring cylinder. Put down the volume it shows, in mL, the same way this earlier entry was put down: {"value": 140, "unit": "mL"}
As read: {"value": 14, "unit": "mL"}
